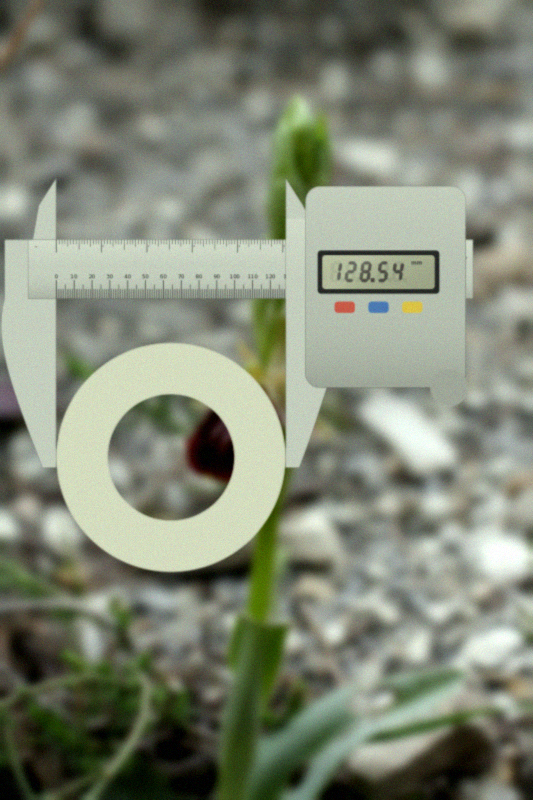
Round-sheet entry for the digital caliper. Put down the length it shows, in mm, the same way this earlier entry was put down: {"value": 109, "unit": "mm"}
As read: {"value": 128.54, "unit": "mm"}
